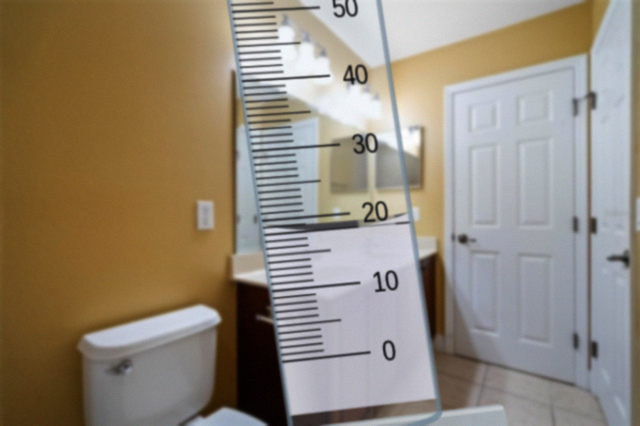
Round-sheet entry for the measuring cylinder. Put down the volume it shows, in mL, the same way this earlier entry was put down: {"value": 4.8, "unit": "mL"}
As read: {"value": 18, "unit": "mL"}
